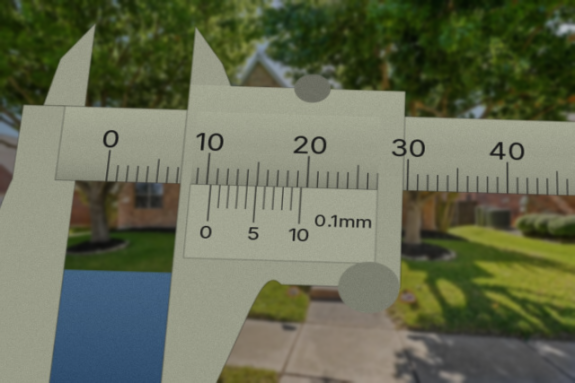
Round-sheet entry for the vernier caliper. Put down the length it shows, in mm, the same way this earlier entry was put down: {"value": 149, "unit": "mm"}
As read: {"value": 10.4, "unit": "mm"}
